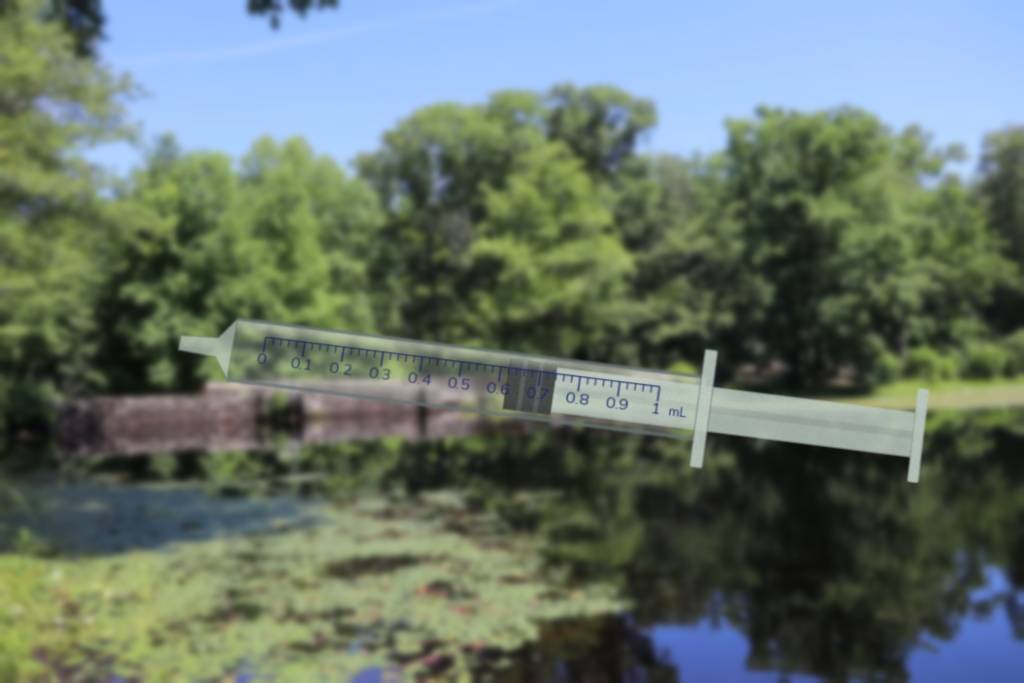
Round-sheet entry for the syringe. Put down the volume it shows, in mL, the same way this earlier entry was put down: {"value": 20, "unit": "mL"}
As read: {"value": 0.62, "unit": "mL"}
